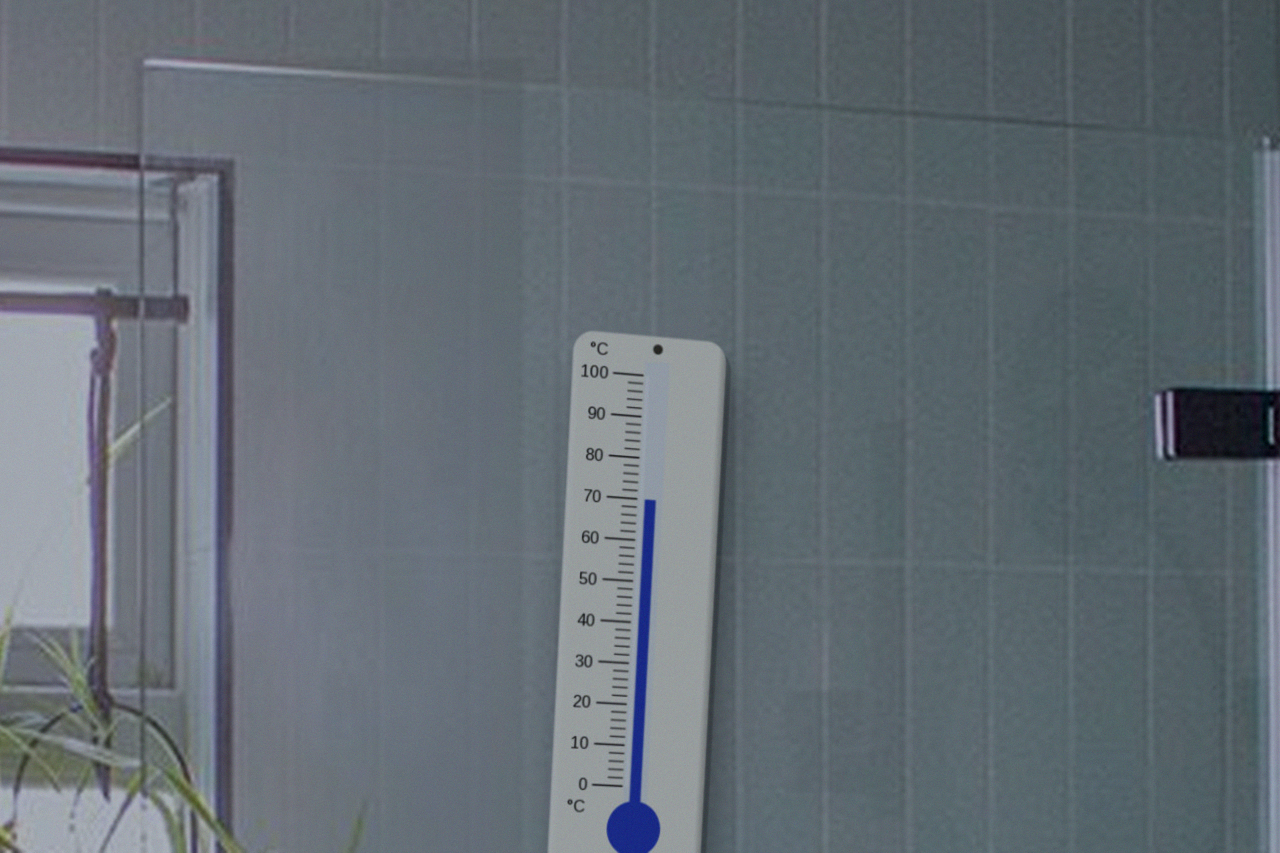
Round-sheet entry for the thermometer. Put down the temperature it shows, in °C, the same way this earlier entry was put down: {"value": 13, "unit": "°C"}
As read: {"value": 70, "unit": "°C"}
